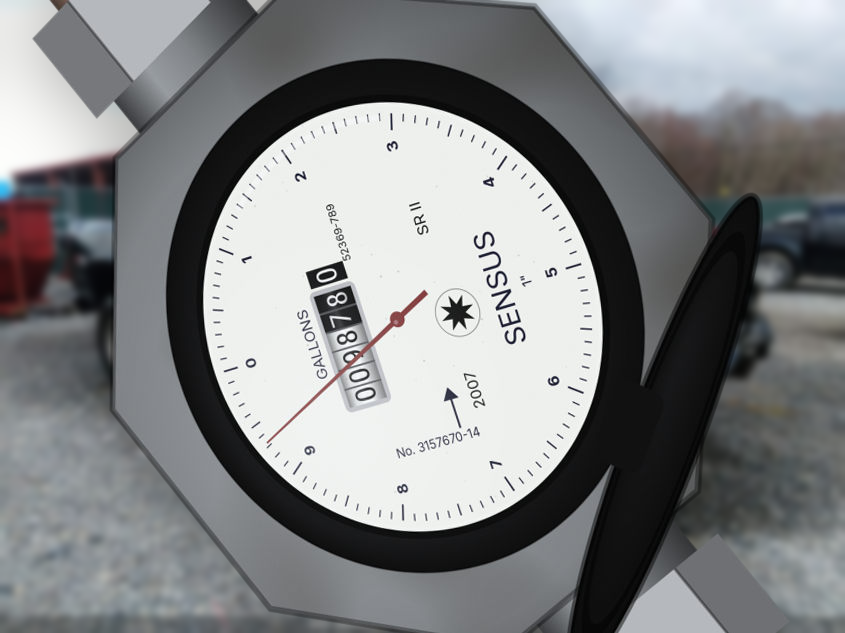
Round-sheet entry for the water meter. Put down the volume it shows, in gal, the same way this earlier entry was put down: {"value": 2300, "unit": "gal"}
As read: {"value": 98779.3, "unit": "gal"}
